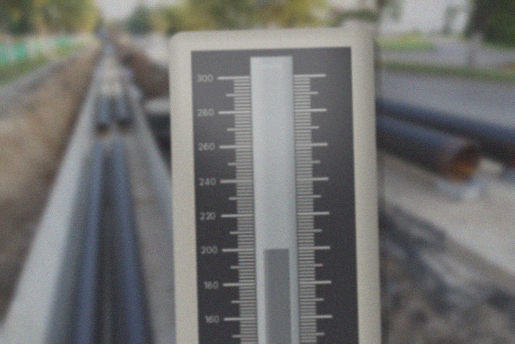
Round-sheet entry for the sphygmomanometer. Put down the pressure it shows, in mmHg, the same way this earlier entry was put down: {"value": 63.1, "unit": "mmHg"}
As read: {"value": 200, "unit": "mmHg"}
